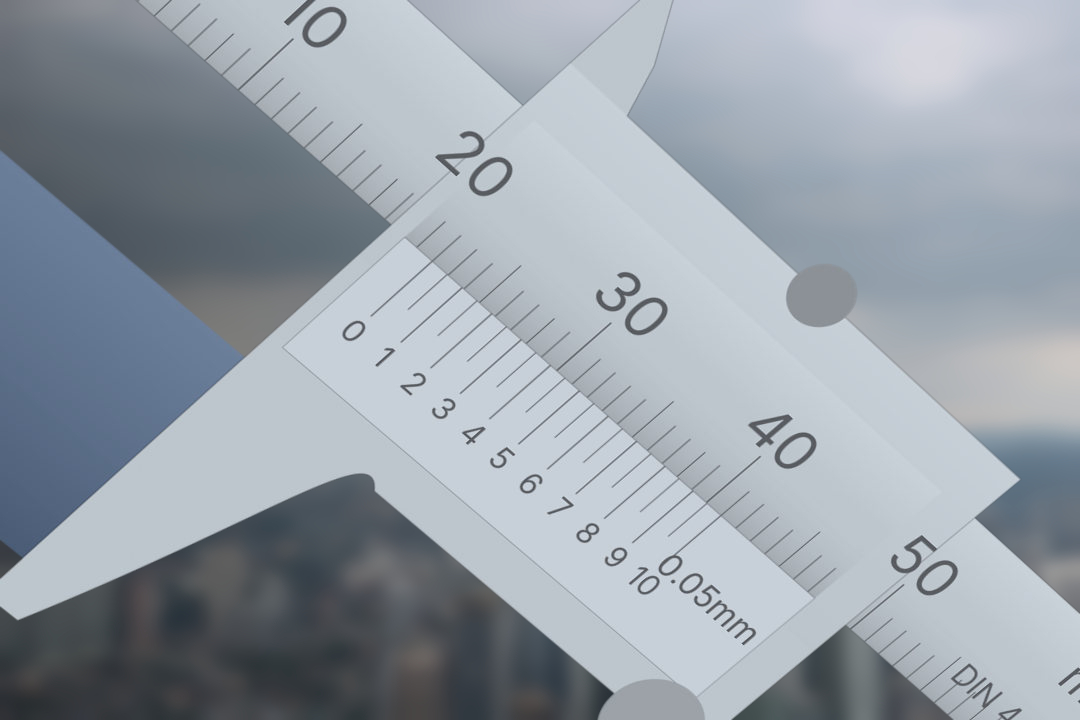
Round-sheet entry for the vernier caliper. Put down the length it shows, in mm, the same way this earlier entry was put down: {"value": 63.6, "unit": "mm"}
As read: {"value": 22.0, "unit": "mm"}
